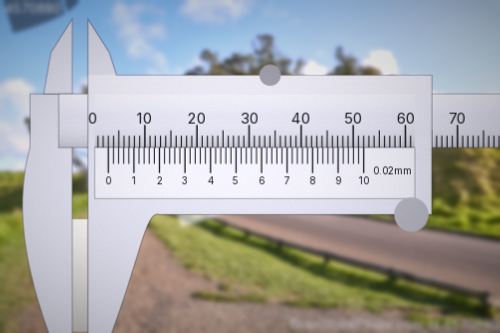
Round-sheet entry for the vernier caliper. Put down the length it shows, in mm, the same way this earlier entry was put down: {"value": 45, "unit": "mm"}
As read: {"value": 3.0, "unit": "mm"}
